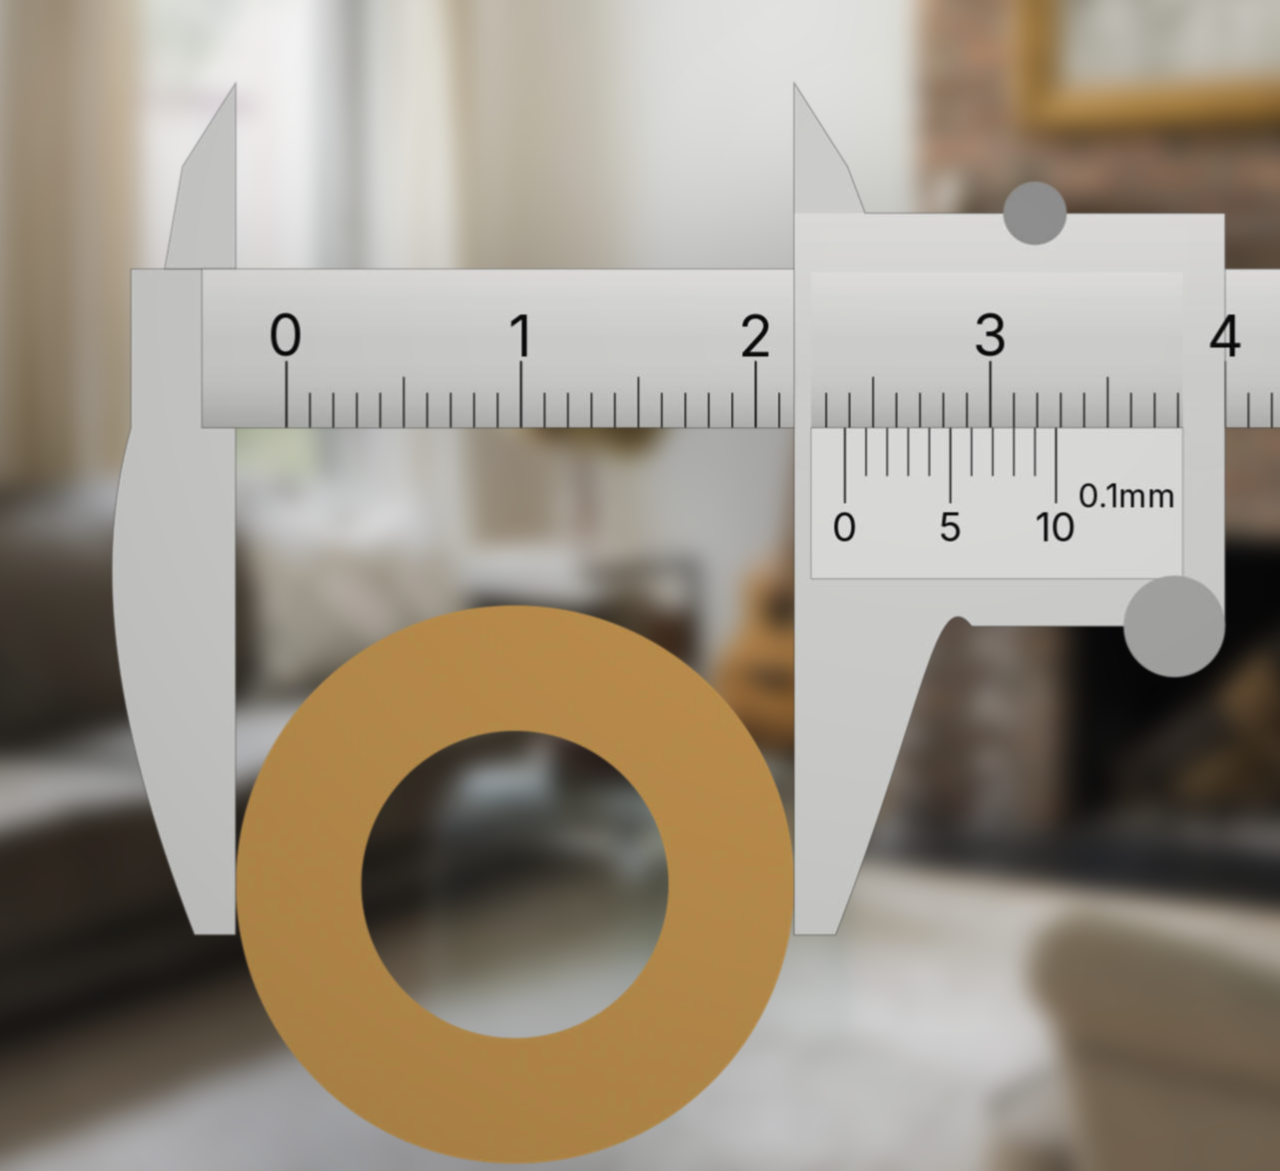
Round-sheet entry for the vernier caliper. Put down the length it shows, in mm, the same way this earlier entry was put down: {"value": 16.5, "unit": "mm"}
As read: {"value": 23.8, "unit": "mm"}
